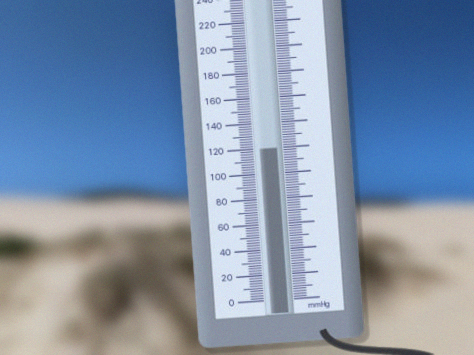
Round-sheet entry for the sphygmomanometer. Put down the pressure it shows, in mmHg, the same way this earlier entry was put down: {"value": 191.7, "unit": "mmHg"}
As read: {"value": 120, "unit": "mmHg"}
